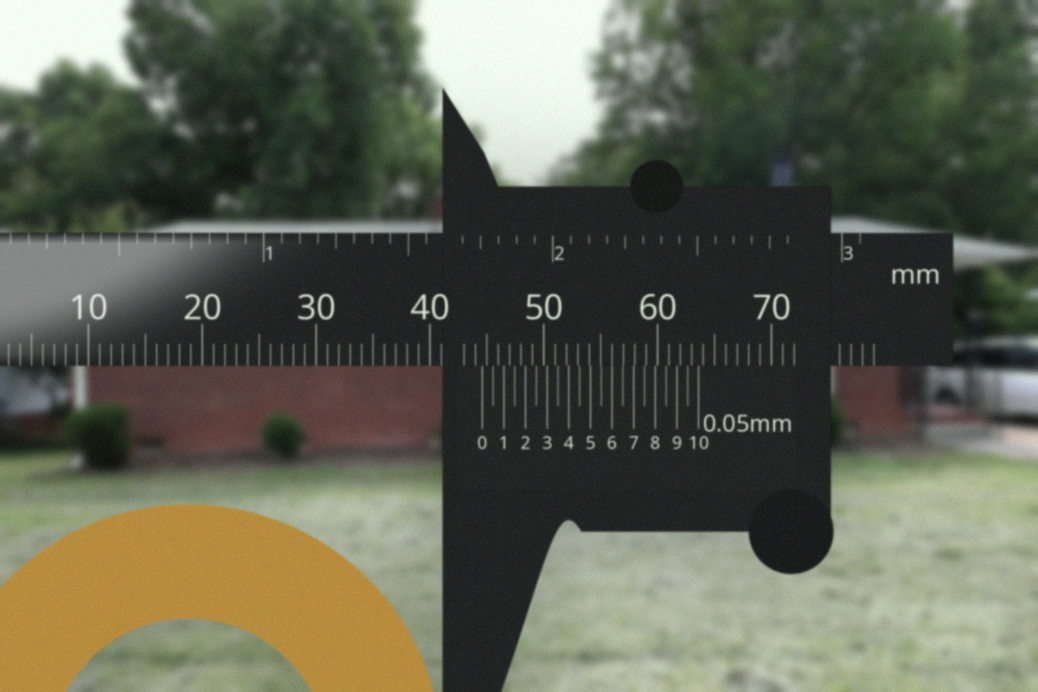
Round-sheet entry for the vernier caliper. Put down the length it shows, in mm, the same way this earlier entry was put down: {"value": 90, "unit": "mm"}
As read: {"value": 44.6, "unit": "mm"}
